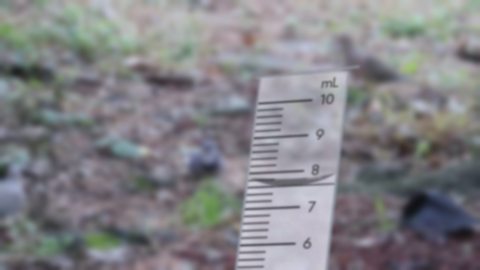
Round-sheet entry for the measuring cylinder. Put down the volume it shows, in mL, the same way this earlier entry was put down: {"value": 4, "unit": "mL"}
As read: {"value": 7.6, "unit": "mL"}
